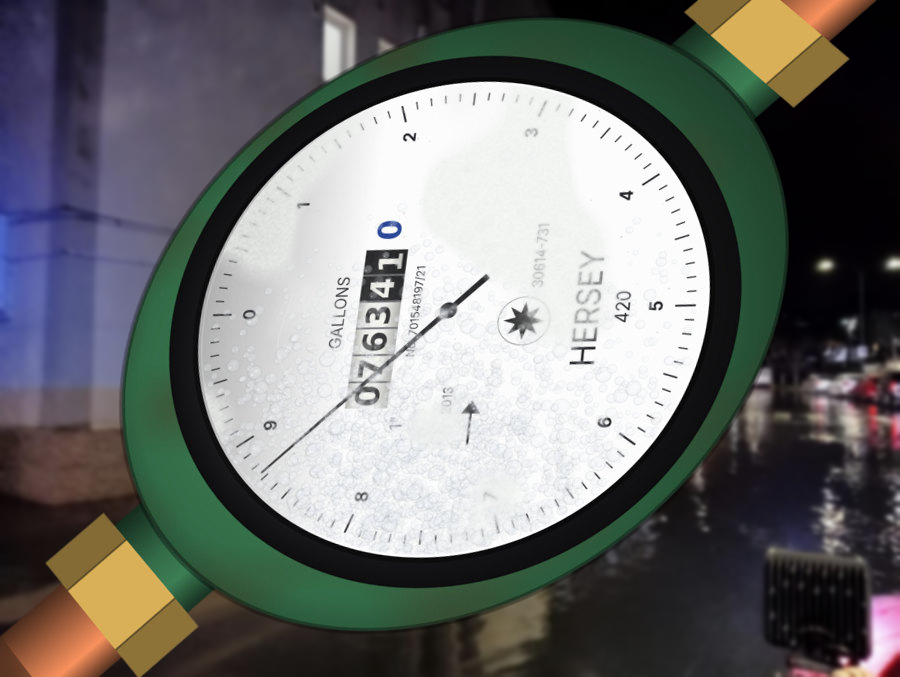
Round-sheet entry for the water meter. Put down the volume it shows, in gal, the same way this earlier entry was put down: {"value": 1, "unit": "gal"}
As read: {"value": 763408.7, "unit": "gal"}
